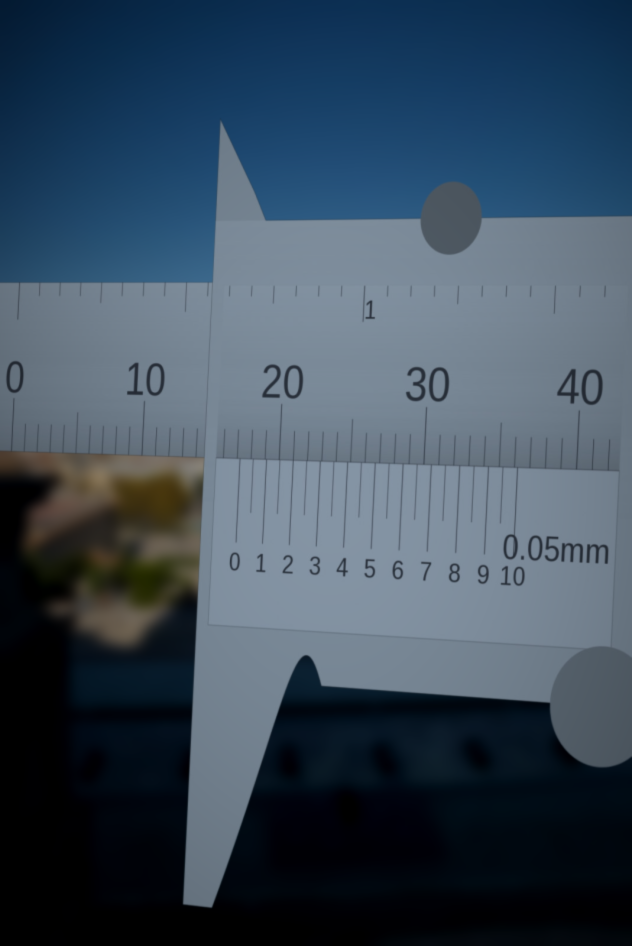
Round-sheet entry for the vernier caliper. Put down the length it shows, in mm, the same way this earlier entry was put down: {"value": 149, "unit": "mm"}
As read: {"value": 17.2, "unit": "mm"}
